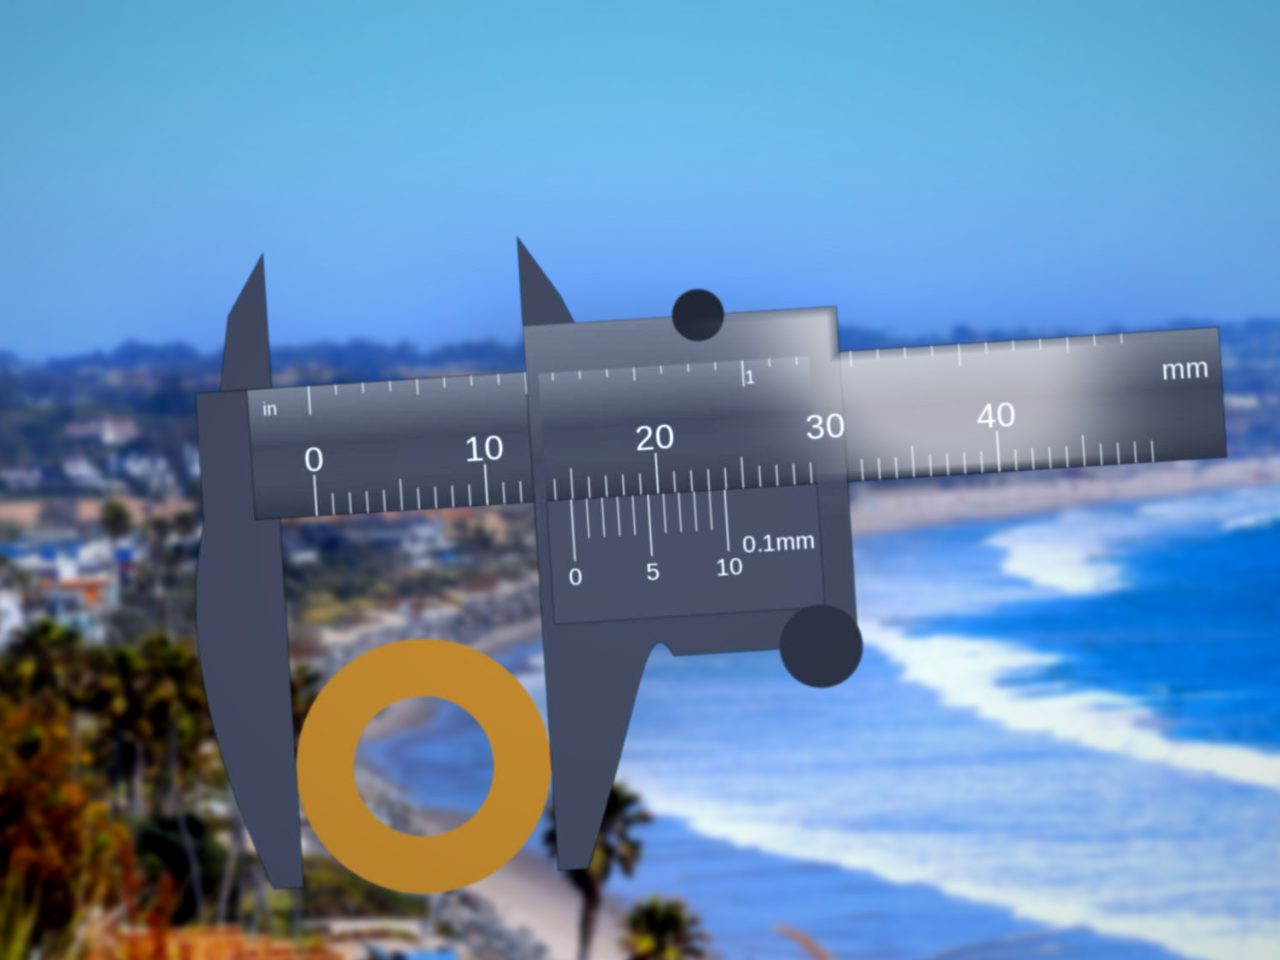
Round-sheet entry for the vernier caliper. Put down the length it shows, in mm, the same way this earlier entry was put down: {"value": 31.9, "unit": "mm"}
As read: {"value": 14.9, "unit": "mm"}
